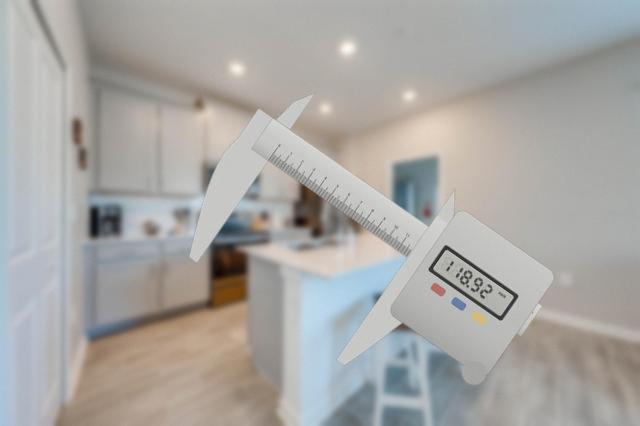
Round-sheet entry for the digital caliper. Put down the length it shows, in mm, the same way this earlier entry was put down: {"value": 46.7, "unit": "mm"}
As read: {"value": 118.92, "unit": "mm"}
